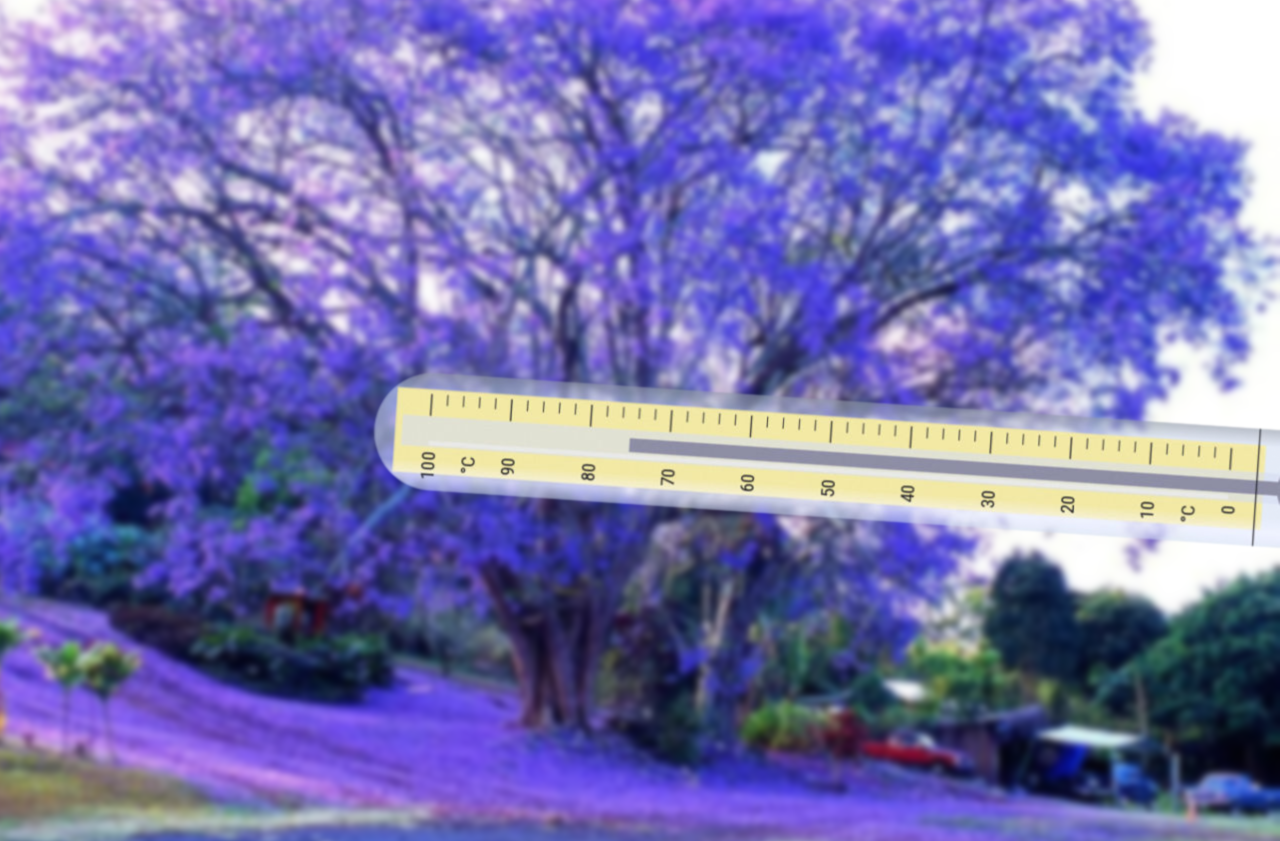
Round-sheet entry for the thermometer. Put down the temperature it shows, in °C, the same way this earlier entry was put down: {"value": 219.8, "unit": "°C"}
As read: {"value": 75, "unit": "°C"}
